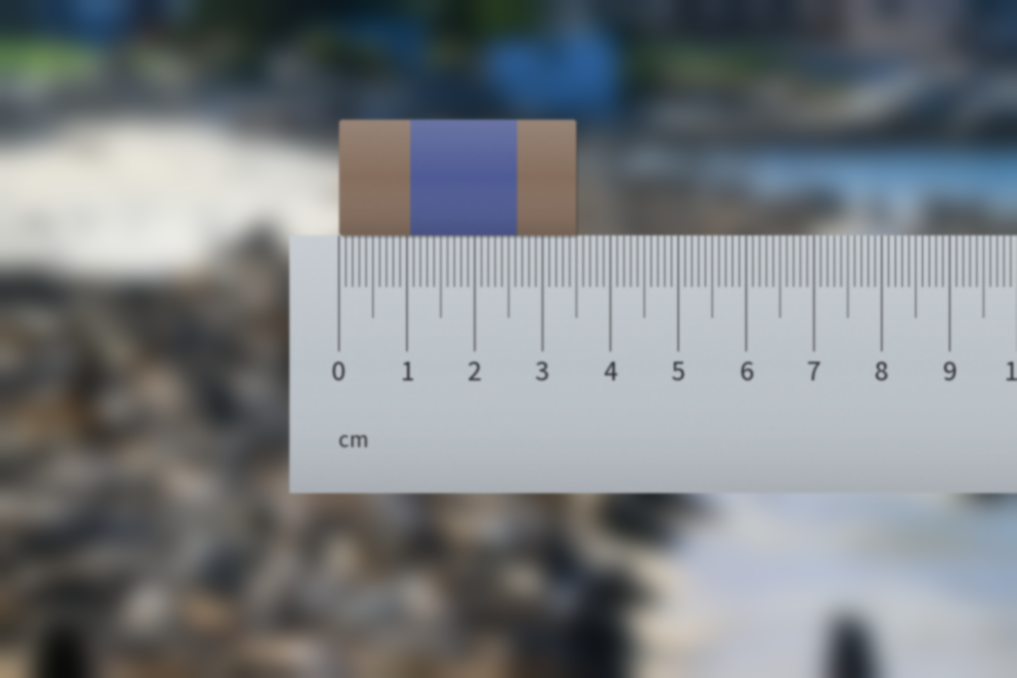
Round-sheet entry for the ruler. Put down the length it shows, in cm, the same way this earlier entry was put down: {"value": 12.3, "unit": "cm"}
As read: {"value": 3.5, "unit": "cm"}
